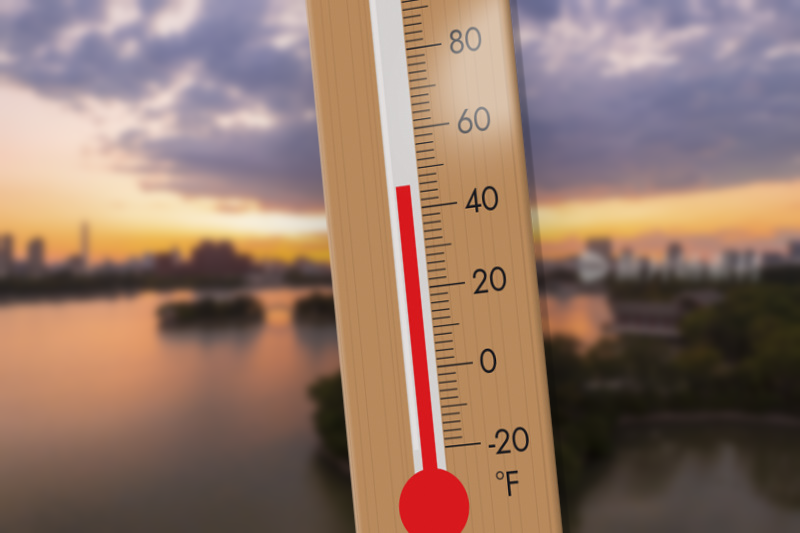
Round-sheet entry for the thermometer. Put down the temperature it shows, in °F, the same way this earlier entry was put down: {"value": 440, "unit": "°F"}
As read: {"value": 46, "unit": "°F"}
